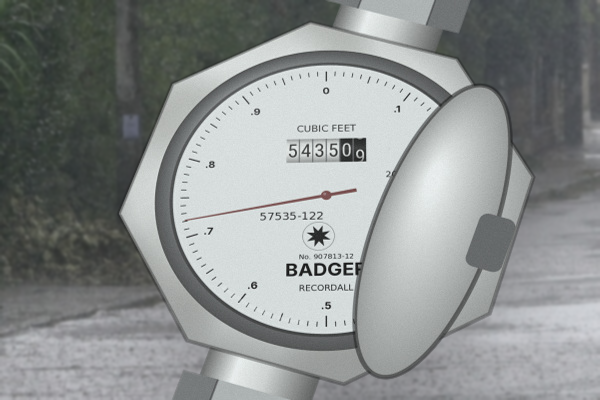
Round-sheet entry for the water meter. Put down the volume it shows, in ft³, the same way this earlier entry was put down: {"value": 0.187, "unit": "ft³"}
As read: {"value": 543508.72, "unit": "ft³"}
